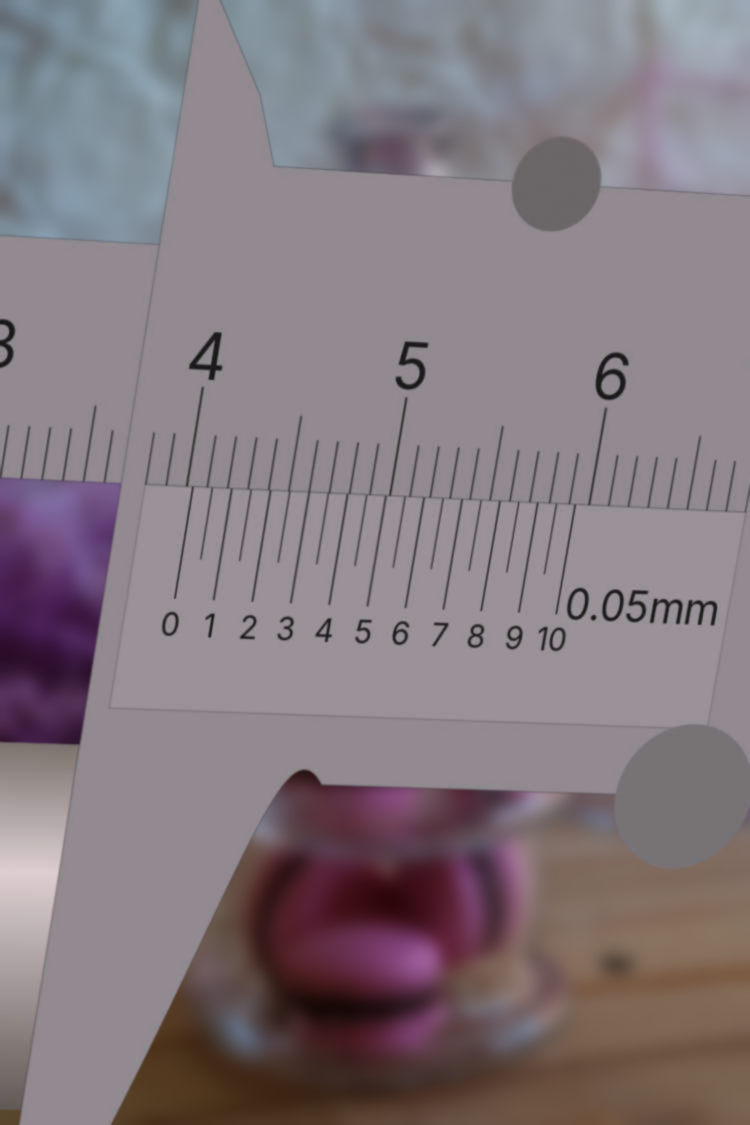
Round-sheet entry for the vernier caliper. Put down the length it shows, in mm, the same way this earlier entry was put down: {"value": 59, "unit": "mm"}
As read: {"value": 40.3, "unit": "mm"}
